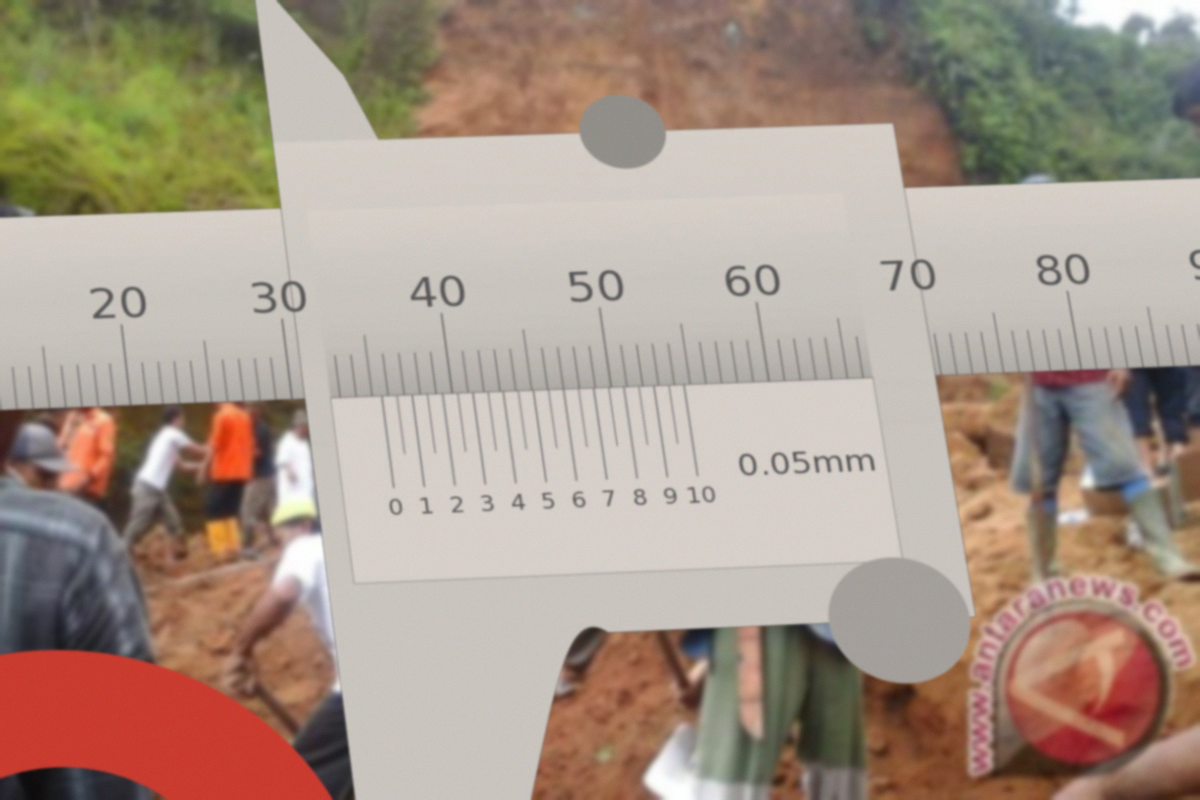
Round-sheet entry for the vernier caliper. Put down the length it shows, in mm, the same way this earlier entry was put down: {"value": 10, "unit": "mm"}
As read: {"value": 35.6, "unit": "mm"}
